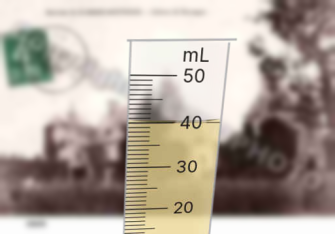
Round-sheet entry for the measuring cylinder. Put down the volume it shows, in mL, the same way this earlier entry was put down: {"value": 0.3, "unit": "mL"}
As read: {"value": 40, "unit": "mL"}
